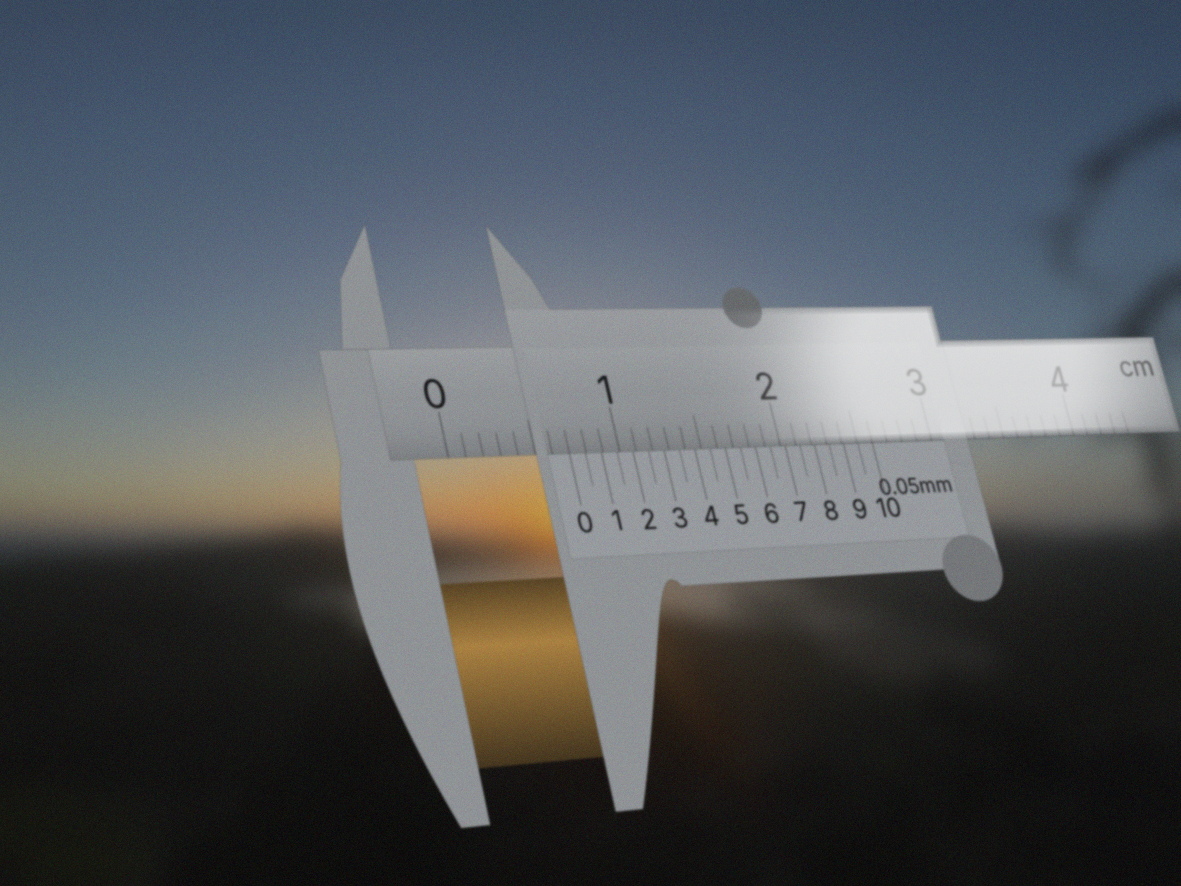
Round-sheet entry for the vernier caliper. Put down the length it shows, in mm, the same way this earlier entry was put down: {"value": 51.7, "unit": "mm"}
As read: {"value": 7.0, "unit": "mm"}
